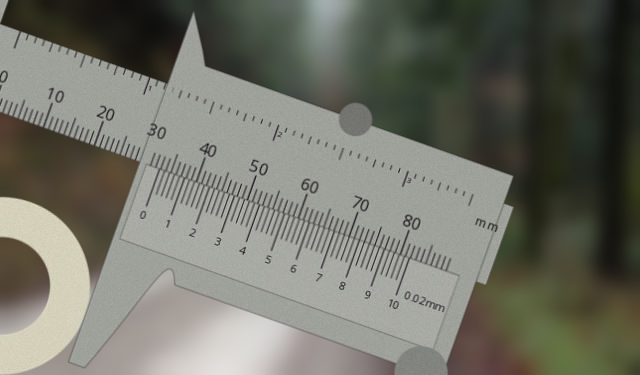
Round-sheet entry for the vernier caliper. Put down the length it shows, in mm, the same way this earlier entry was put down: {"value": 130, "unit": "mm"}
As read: {"value": 32.8, "unit": "mm"}
